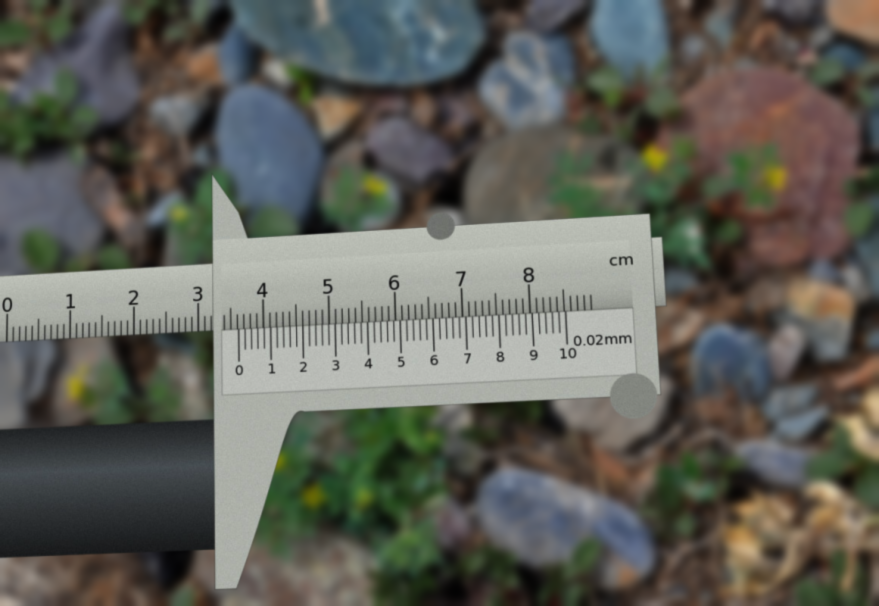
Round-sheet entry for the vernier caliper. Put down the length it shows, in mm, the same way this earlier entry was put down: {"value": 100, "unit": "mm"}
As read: {"value": 36.2, "unit": "mm"}
